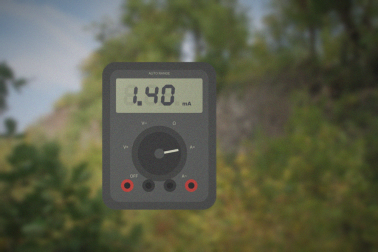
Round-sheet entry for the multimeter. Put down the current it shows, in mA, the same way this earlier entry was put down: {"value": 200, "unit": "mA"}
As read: {"value": 1.40, "unit": "mA"}
